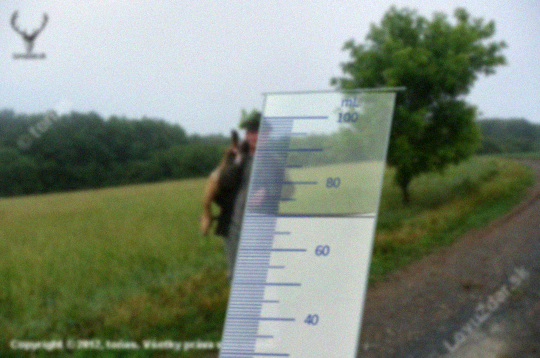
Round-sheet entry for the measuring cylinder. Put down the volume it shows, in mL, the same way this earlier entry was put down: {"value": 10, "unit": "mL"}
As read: {"value": 70, "unit": "mL"}
